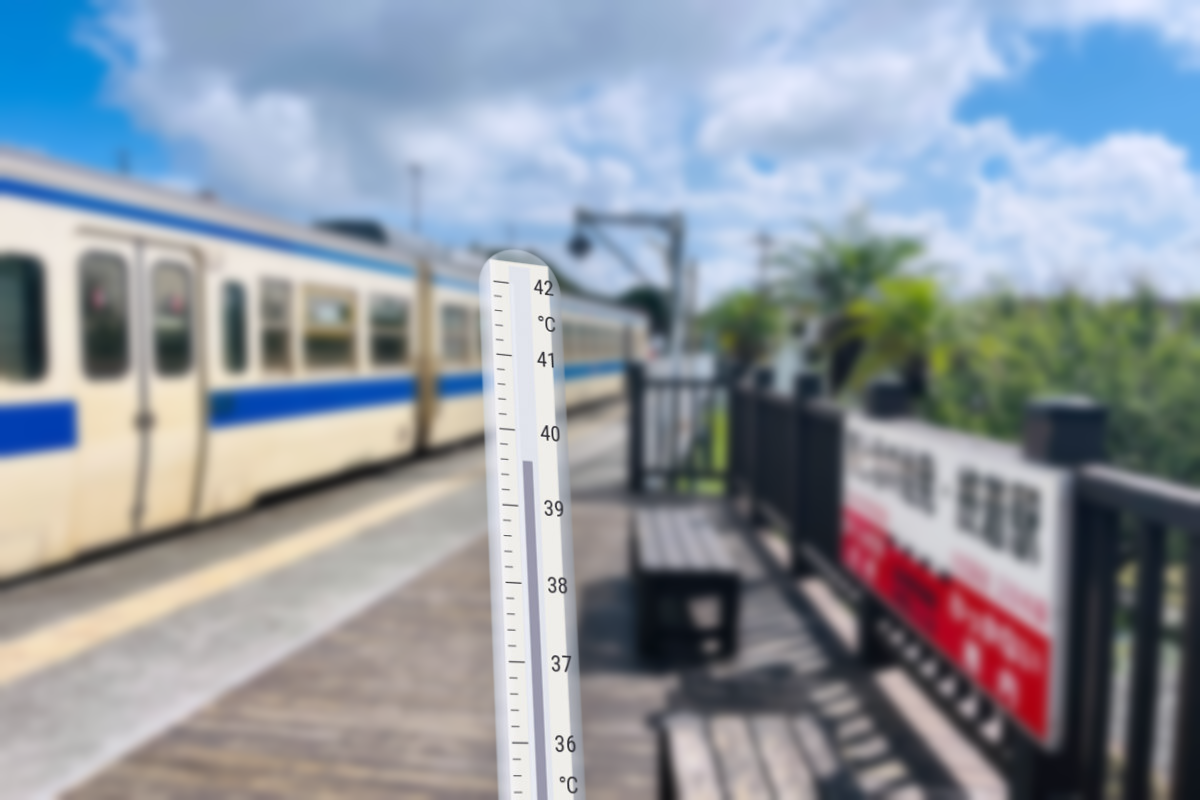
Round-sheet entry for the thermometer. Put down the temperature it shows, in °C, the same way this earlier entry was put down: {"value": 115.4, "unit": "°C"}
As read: {"value": 39.6, "unit": "°C"}
